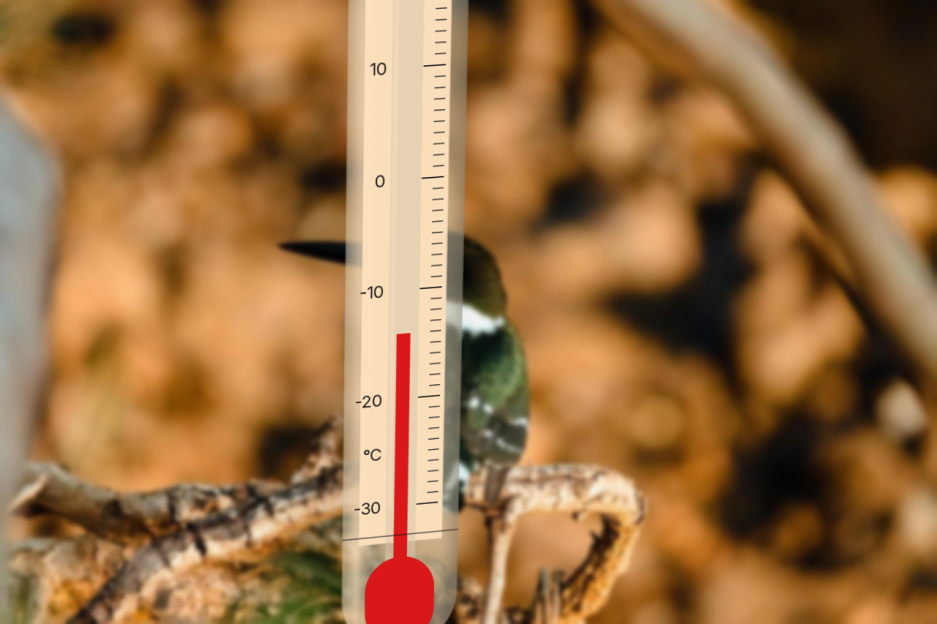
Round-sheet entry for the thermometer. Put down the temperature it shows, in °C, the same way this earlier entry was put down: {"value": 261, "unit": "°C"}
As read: {"value": -14, "unit": "°C"}
